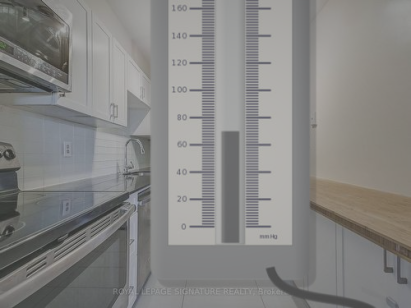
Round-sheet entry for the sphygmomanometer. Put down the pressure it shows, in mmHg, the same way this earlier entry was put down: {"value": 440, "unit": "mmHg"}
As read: {"value": 70, "unit": "mmHg"}
